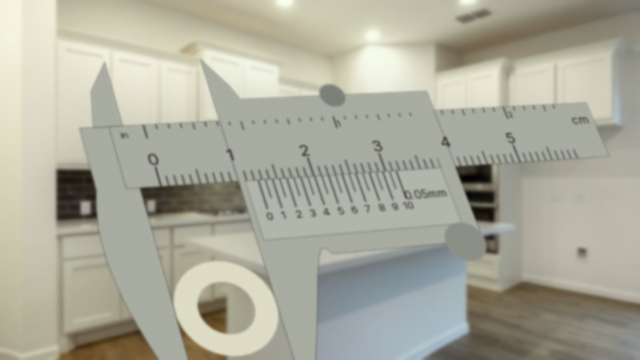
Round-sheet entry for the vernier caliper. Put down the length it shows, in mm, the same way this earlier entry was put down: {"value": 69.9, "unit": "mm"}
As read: {"value": 12.5, "unit": "mm"}
